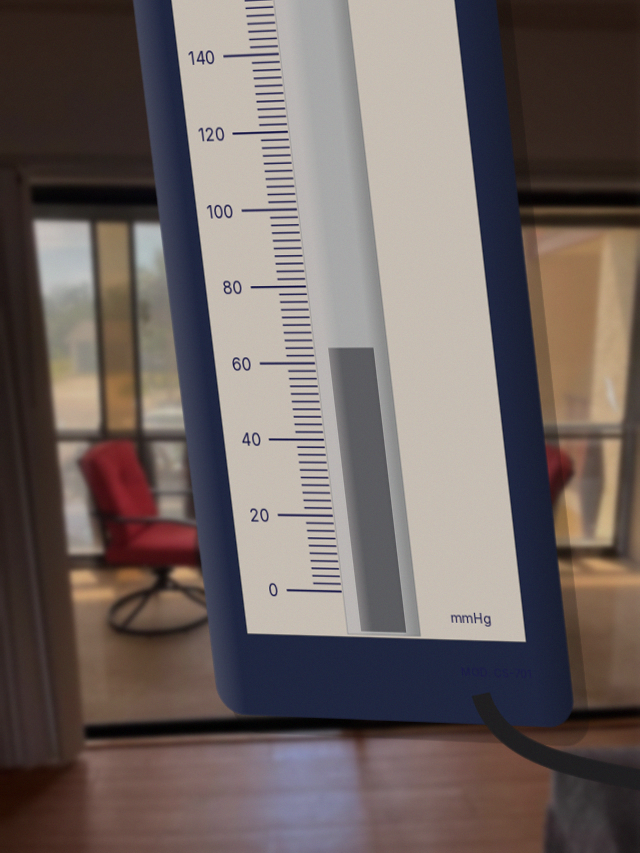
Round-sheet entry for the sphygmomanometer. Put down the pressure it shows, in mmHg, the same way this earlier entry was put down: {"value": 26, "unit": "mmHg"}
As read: {"value": 64, "unit": "mmHg"}
